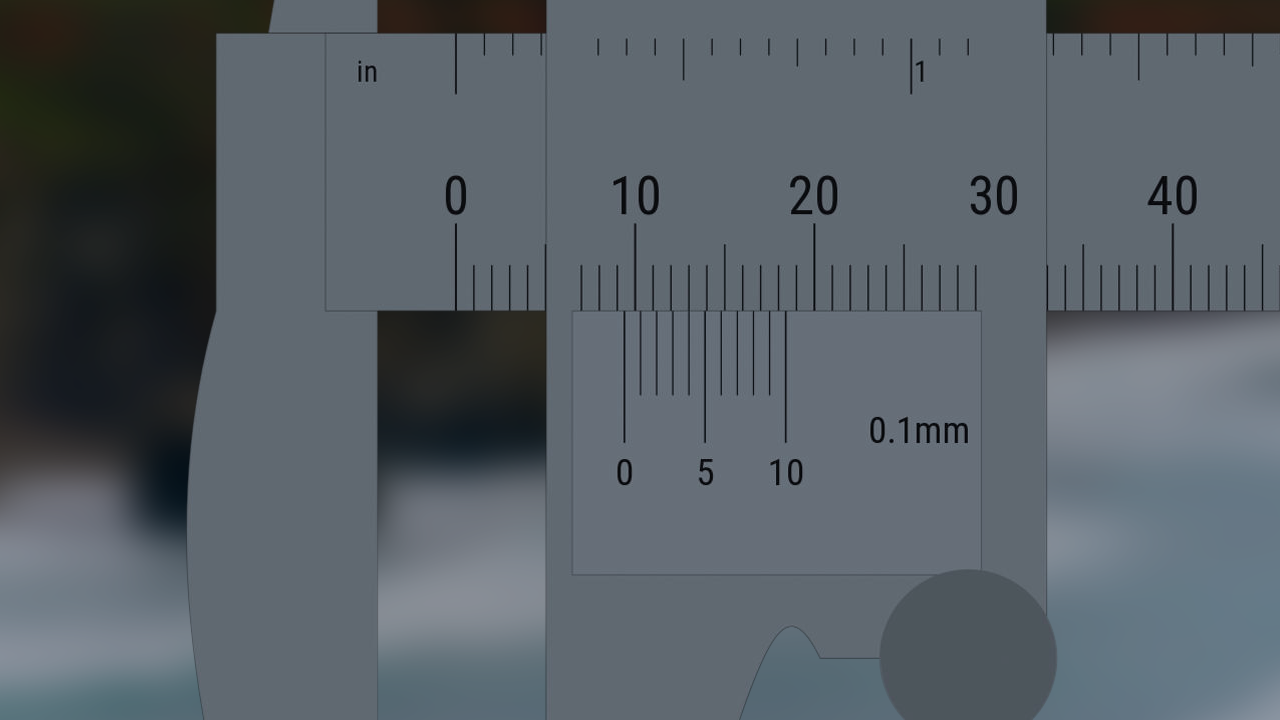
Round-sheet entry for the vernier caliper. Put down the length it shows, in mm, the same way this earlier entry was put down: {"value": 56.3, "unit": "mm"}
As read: {"value": 9.4, "unit": "mm"}
